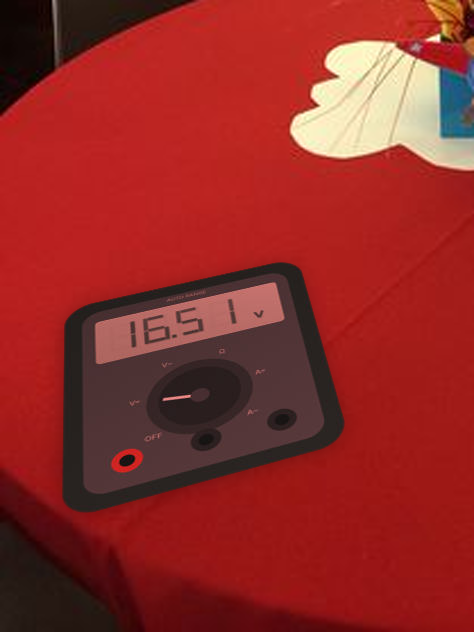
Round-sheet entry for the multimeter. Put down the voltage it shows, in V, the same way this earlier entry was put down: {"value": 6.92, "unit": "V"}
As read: {"value": 16.51, "unit": "V"}
